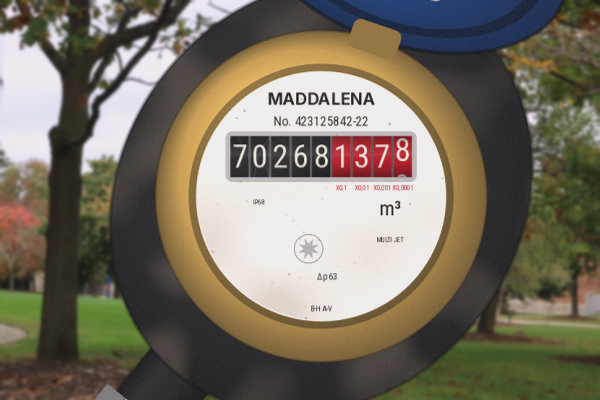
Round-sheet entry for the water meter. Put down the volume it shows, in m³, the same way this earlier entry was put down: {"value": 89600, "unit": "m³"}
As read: {"value": 70268.1378, "unit": "m³"}
